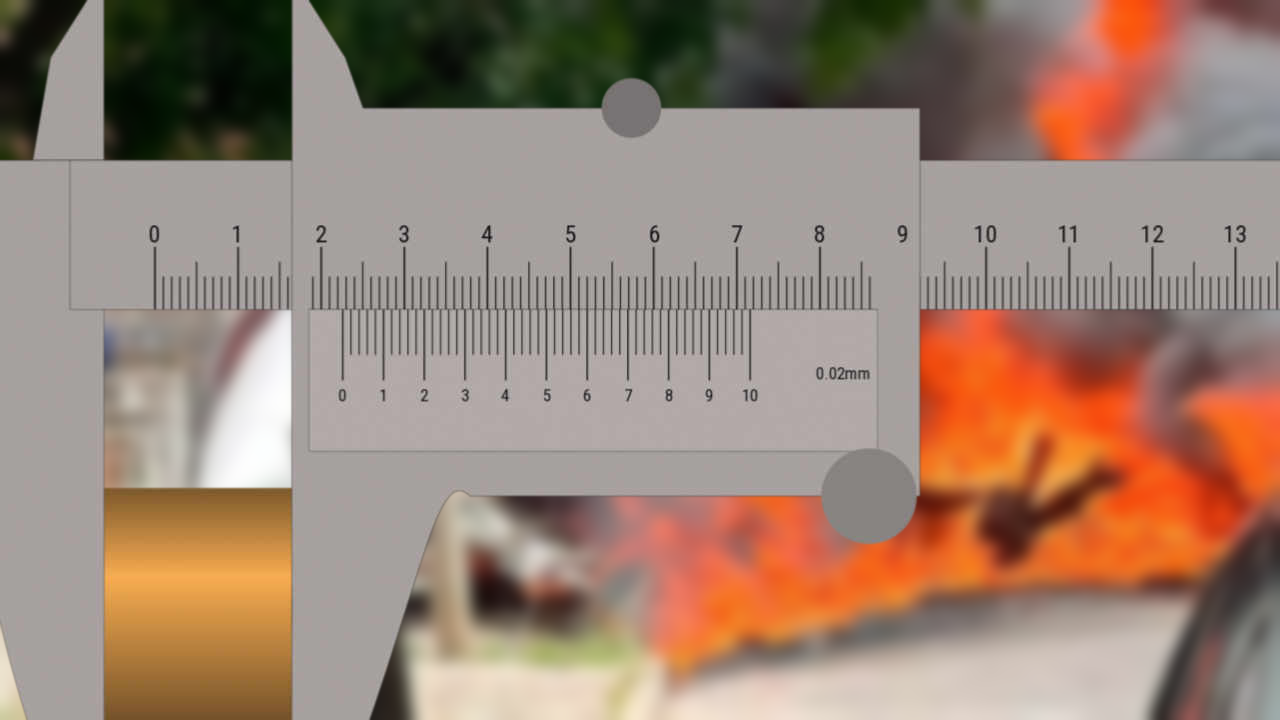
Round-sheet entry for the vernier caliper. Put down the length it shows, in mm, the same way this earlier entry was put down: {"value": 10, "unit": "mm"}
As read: {"value": 22.6, "unit": "mm"}
